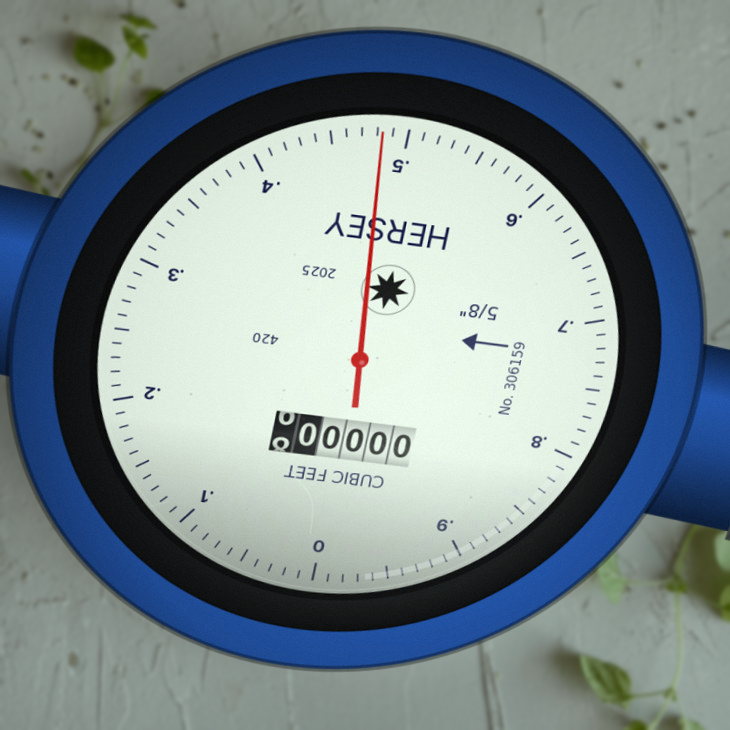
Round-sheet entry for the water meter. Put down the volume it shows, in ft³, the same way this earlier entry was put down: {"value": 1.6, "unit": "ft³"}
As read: {"value": 8.48, "unit": "ft³"}
